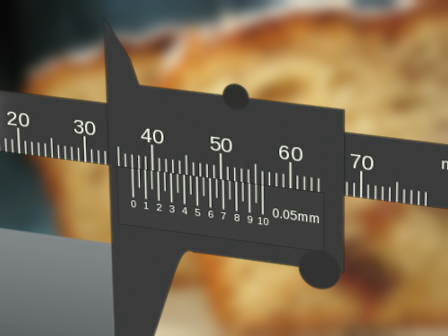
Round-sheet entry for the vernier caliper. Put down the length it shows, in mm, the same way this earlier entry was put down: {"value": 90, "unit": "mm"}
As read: {"value": 37.0, "unit": "mm"}
